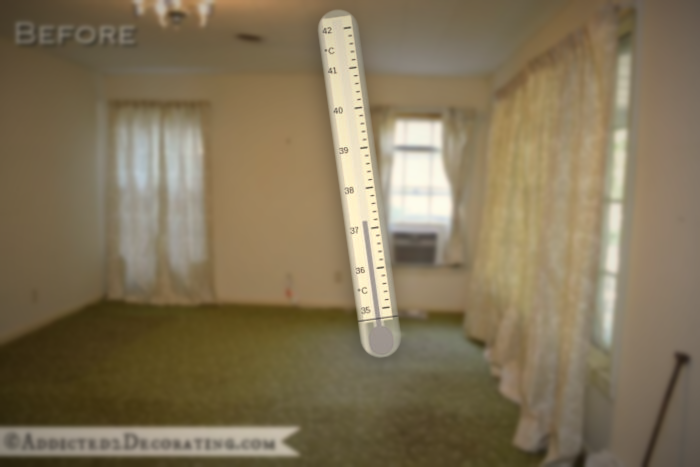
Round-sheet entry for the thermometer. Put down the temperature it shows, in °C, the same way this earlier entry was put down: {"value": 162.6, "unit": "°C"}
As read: {"value": 37.2, "unit": "°C"}
